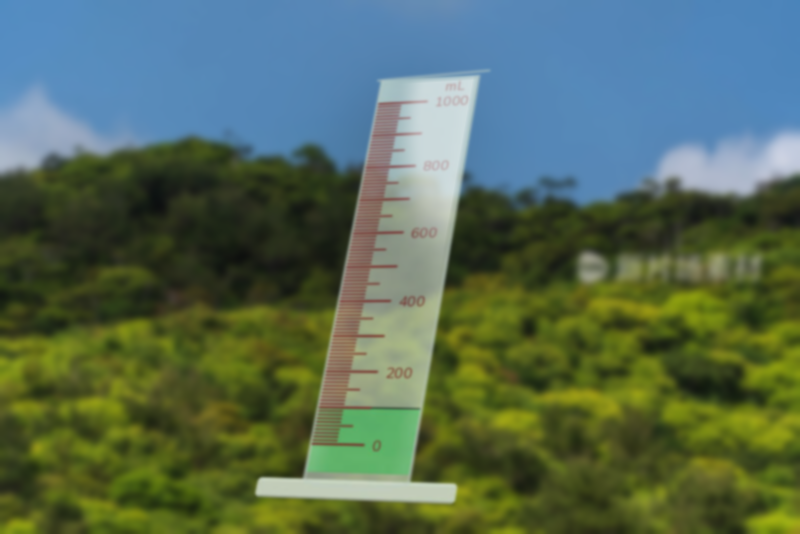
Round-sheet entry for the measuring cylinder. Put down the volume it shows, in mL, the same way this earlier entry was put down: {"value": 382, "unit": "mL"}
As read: {"value": 100, "unit": "mL"}
